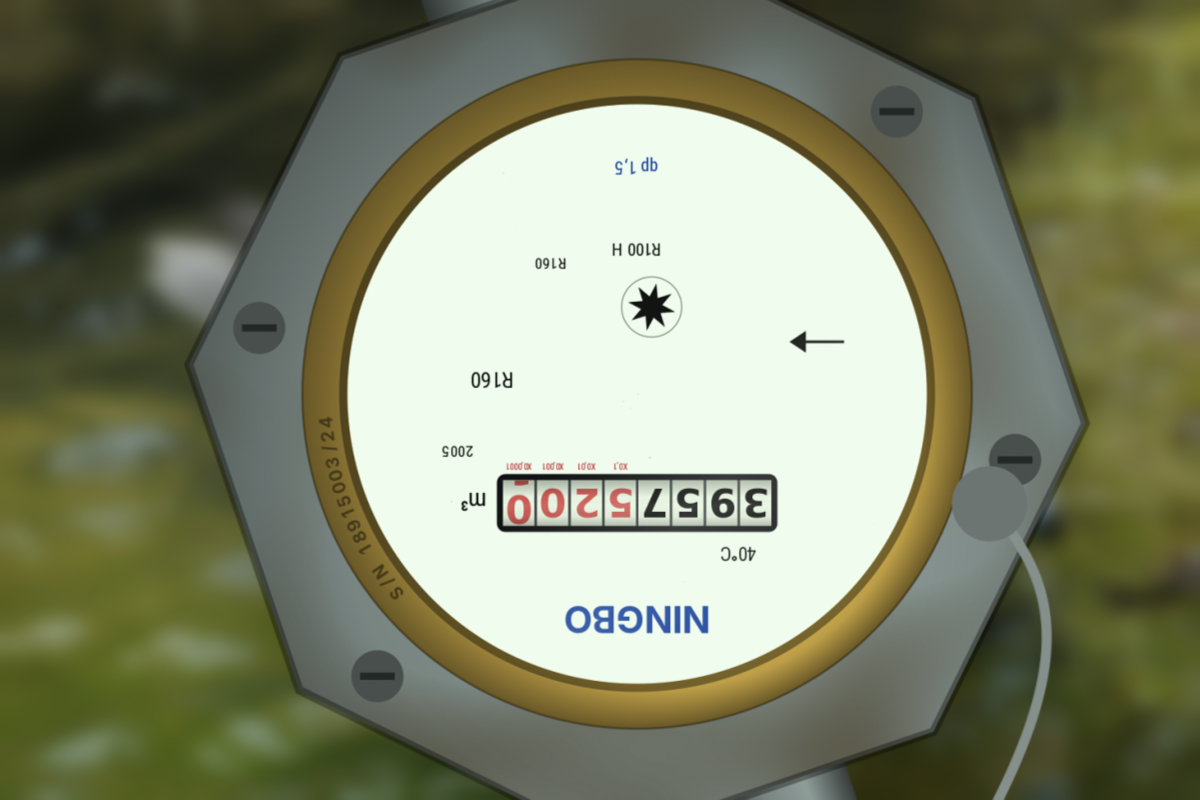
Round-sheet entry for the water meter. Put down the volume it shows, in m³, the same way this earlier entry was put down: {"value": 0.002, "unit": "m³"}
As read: {"value": 3957.5200, "unit": "m³"}
